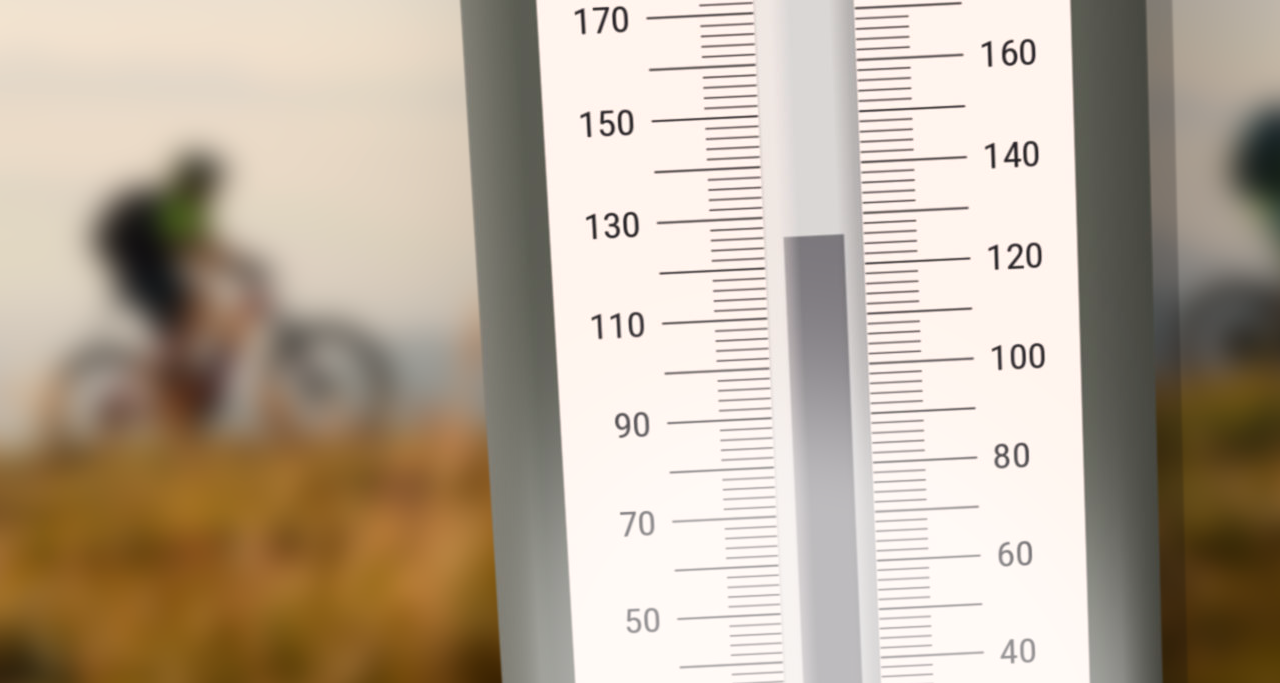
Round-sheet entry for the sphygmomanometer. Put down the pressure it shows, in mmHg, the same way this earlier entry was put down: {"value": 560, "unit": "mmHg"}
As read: {"value": 126, "unit": "mmHg"}
